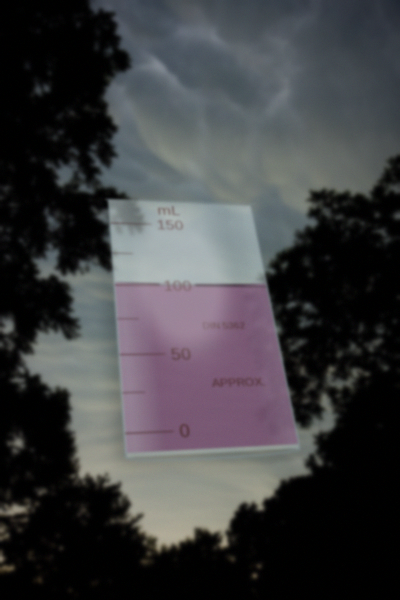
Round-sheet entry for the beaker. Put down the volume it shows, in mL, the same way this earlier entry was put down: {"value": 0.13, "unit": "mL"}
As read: {"value": 100, "unit": "mL"}
